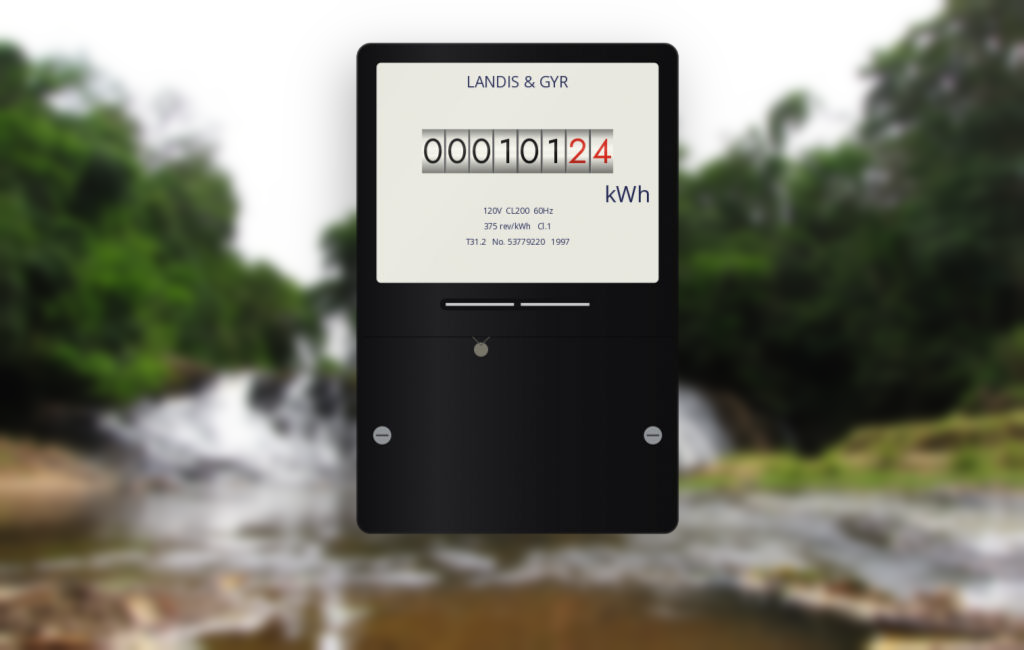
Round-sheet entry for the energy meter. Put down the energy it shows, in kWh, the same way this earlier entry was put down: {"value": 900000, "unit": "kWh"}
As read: {"value": 101.24, "unit": "kWh"}
